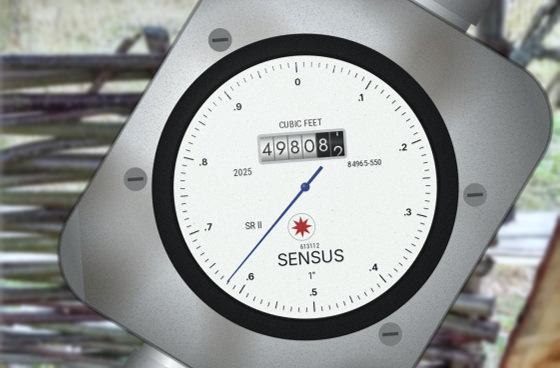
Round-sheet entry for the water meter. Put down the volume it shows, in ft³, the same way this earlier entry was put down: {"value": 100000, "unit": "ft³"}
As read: {"value": 498081.62, "unit": "ft³"}
